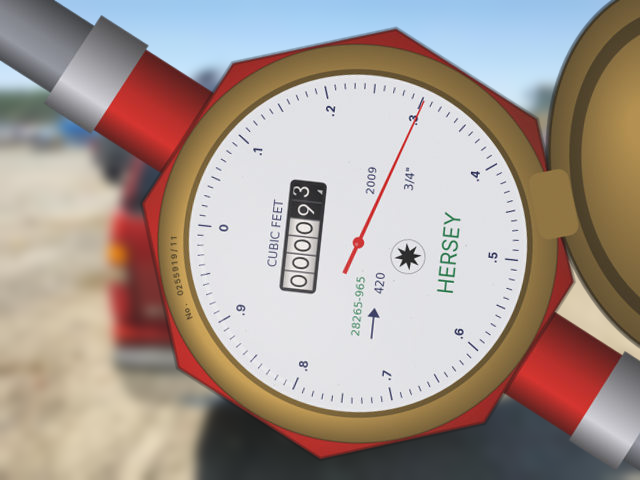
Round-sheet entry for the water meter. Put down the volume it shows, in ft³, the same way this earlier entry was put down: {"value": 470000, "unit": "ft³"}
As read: {"value": 93.30, "unit": "ft³"}
